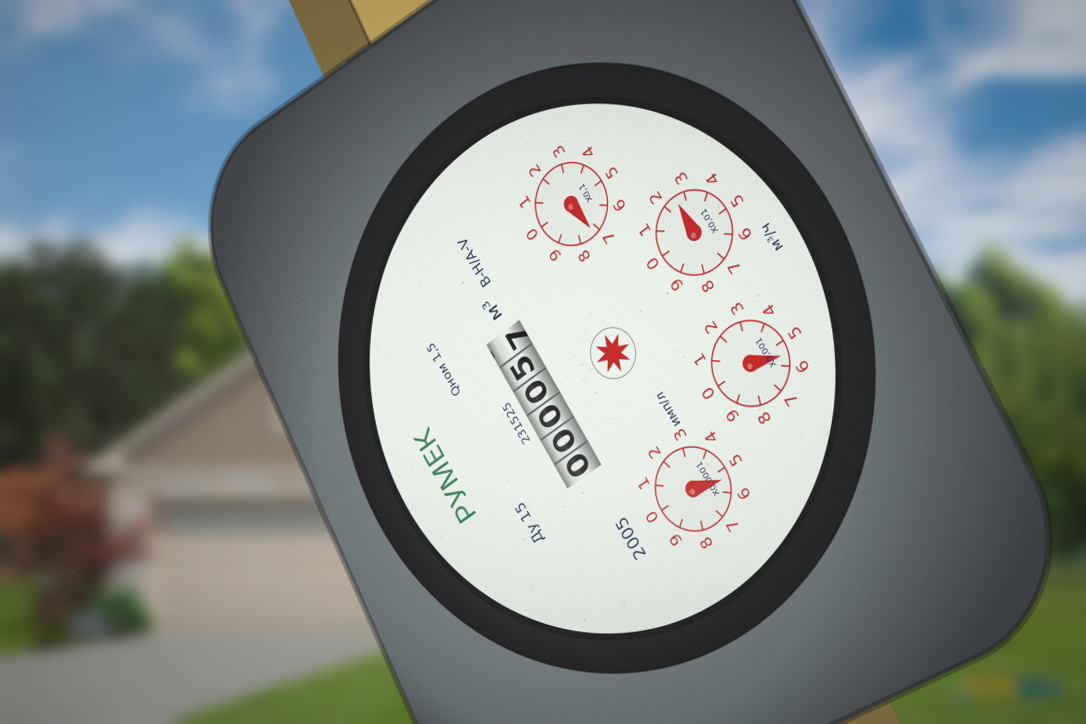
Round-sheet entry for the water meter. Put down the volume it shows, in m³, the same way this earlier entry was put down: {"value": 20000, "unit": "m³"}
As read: {"value": 56.7255, "unit": "m³"}
